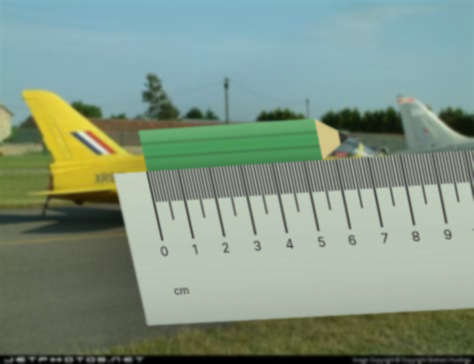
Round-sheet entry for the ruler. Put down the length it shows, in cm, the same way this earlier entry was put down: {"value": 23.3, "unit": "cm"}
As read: {"value": 6.5, "unit": "cm"}
